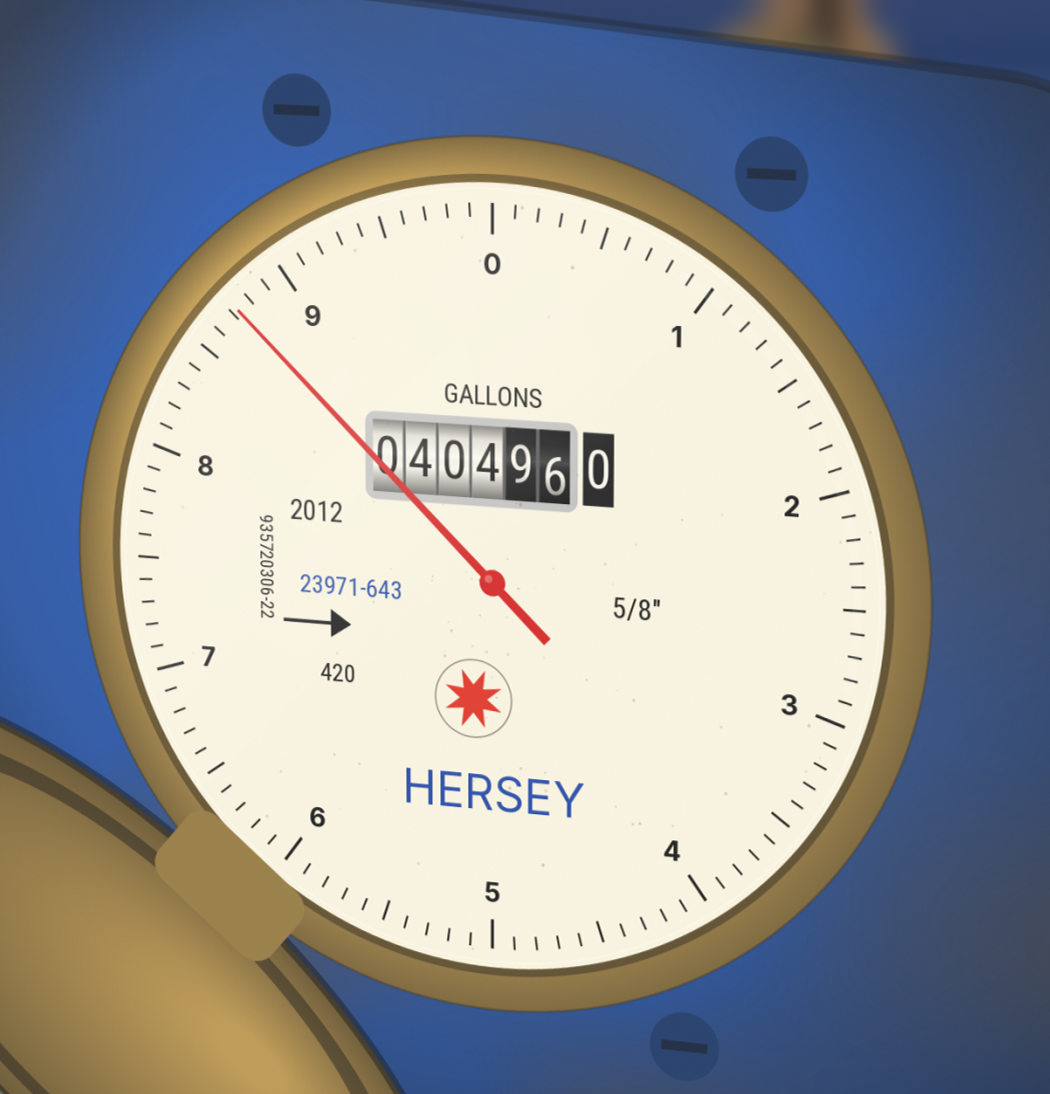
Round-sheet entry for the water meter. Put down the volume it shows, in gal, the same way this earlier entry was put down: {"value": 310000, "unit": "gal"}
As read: {"value": 404958.7, "unit": "gal"}
